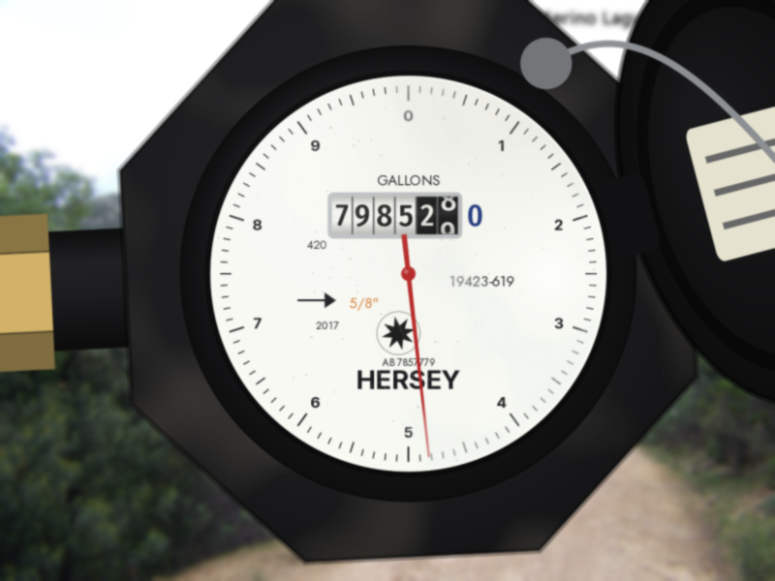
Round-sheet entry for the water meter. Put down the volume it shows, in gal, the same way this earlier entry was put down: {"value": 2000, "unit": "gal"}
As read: {"value": 7985284.8, "unit": "gal"}
